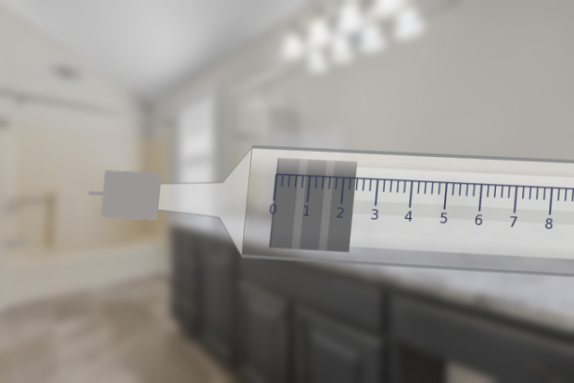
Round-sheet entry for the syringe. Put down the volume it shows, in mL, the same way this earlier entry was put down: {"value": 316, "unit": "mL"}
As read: {"value": 0, "unit": "mL"}
